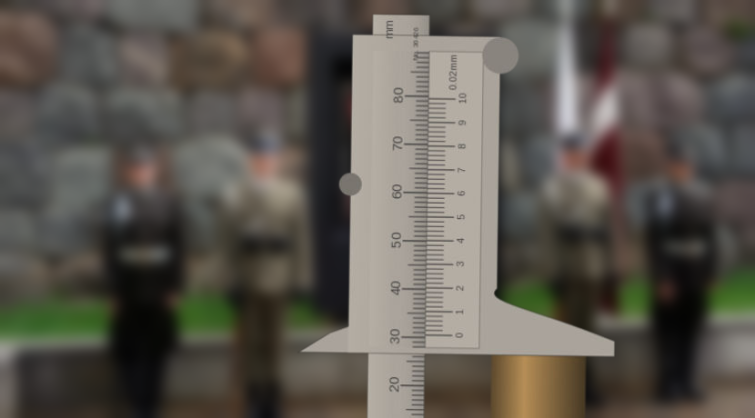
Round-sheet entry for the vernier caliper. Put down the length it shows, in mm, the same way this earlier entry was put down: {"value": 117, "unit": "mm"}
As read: {"value": 30.5, "unit": "mm"}
